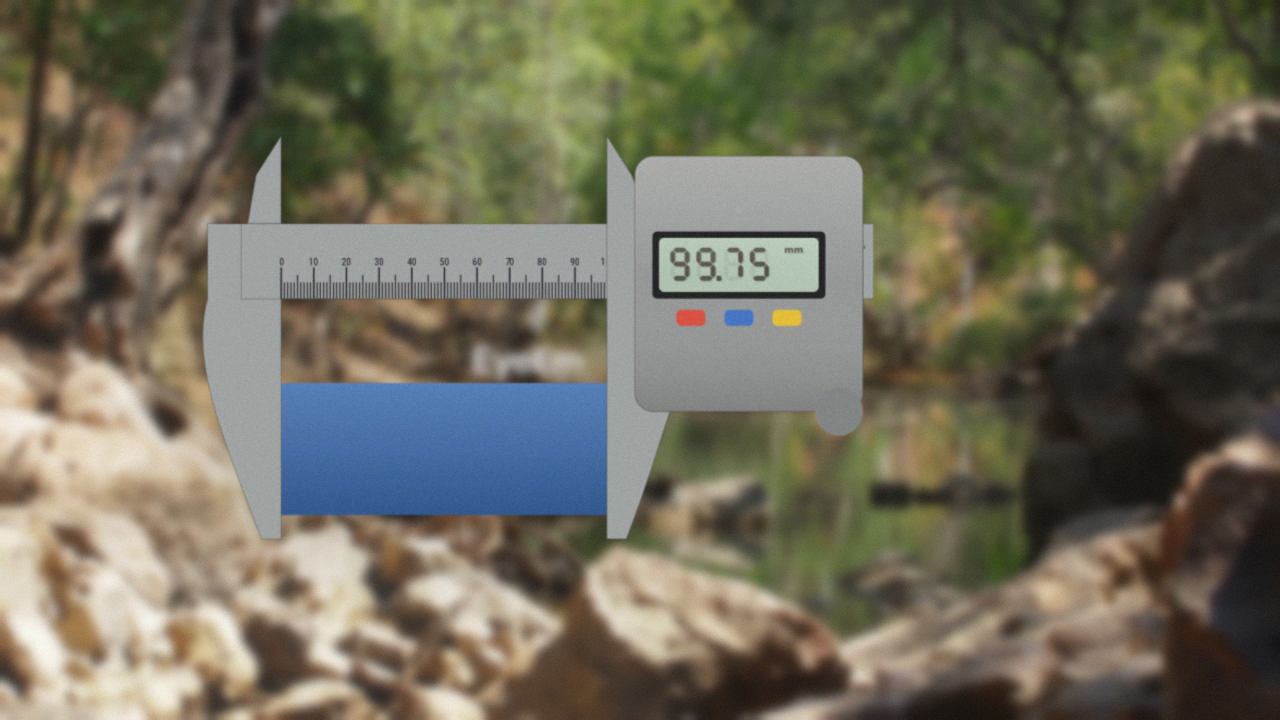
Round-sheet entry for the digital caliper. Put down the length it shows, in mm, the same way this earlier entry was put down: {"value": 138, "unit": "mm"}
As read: {"value": 99.75, "unit": "mm"}
